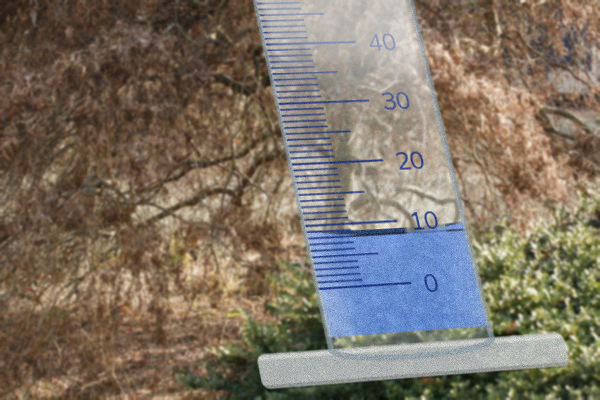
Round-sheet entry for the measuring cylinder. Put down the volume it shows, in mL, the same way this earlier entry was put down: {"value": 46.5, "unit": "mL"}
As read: {"value": 8, "unit": "mL"}
